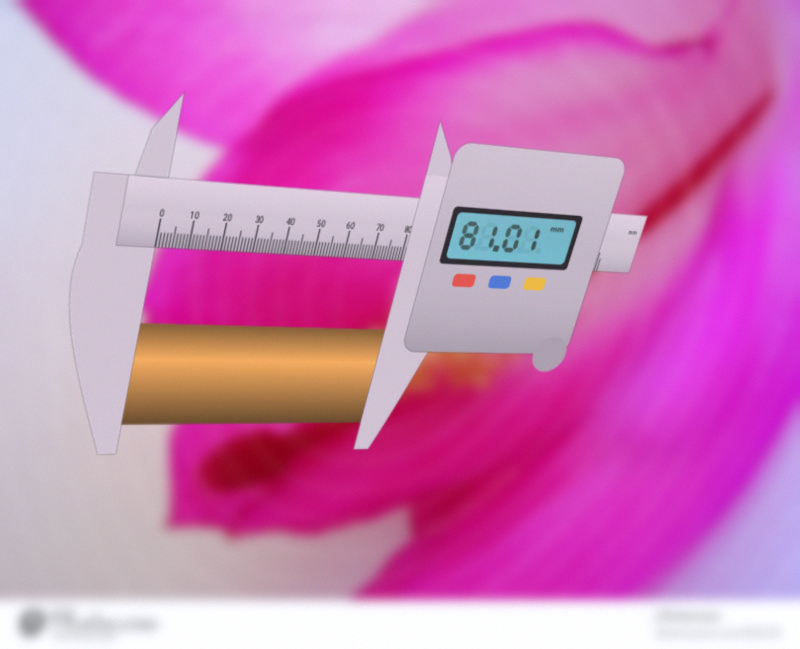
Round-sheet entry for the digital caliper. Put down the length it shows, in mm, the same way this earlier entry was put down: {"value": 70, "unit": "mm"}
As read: {"value": 81.01, "unit": "mm"}
